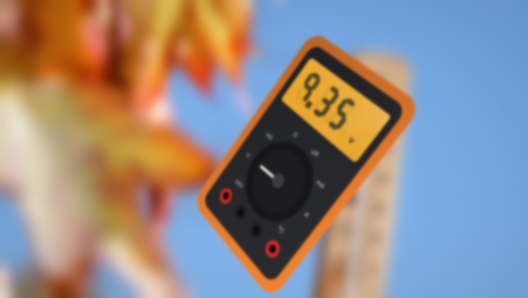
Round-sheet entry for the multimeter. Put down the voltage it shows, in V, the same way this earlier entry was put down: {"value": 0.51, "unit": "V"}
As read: {"value": 9.35, "unit": "V"}
